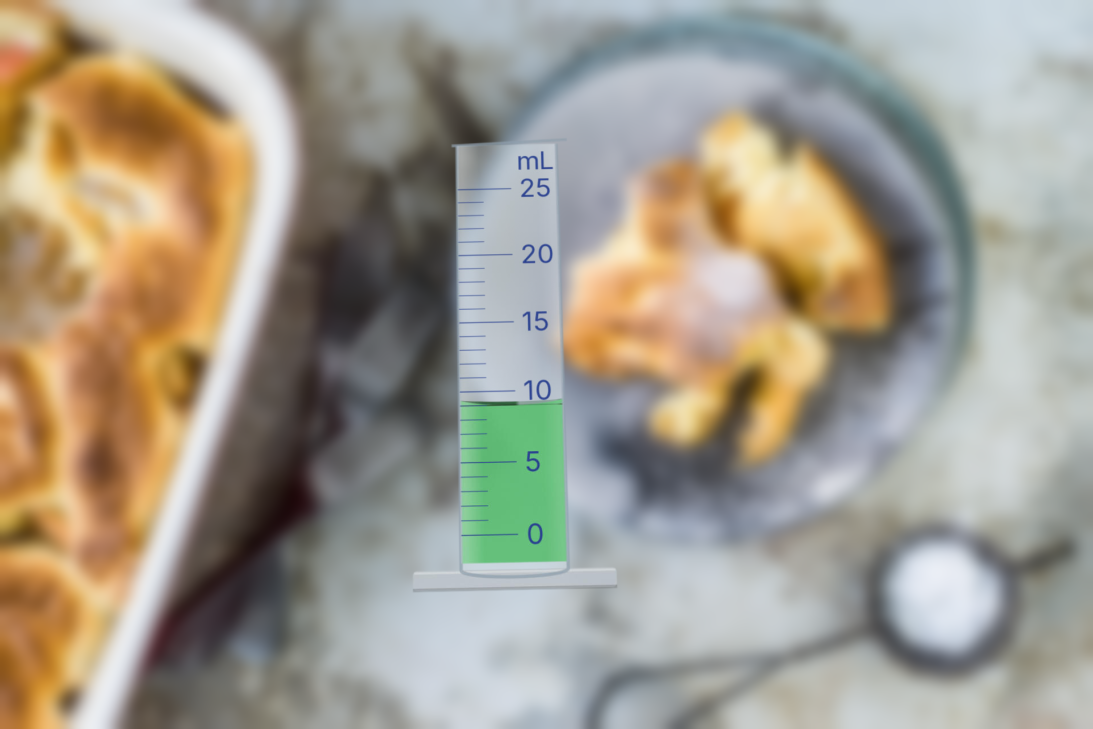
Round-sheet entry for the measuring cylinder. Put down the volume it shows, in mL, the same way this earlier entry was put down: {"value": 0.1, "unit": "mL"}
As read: {"value": 9, "unit": "mL"}
